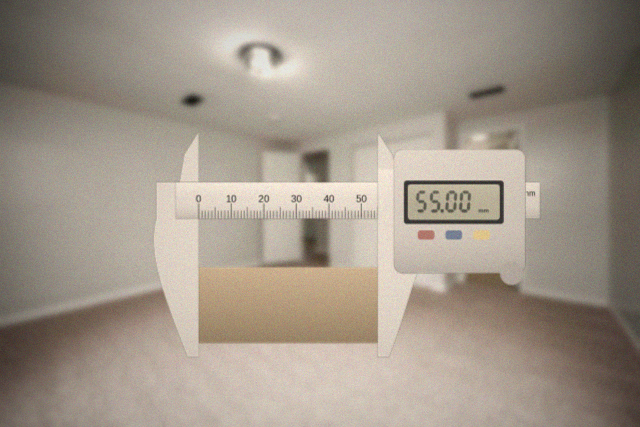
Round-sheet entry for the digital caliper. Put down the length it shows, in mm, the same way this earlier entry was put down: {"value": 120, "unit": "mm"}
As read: {"value": 55.00, "unit": "mm"}
